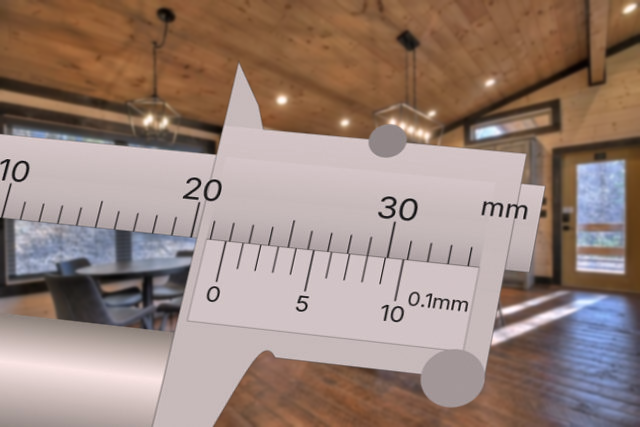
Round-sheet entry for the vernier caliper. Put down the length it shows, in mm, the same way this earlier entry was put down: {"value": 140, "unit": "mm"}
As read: {"value": 21.8, "unit": "mm"}
